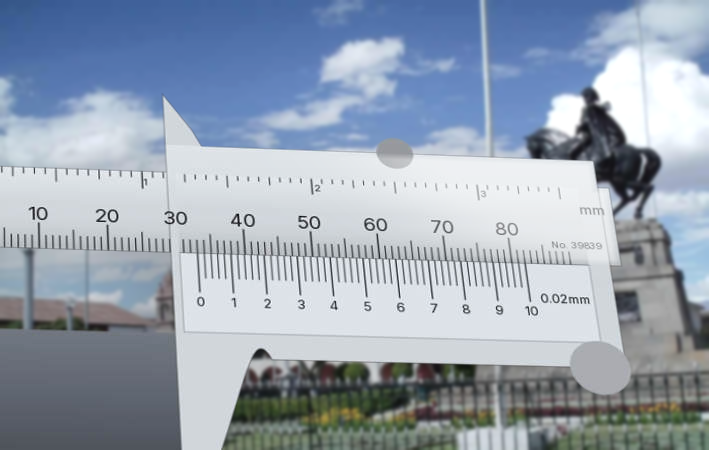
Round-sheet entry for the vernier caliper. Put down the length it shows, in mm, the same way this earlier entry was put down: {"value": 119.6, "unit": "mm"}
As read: {"value": 33.0, "unit": "mm"}
